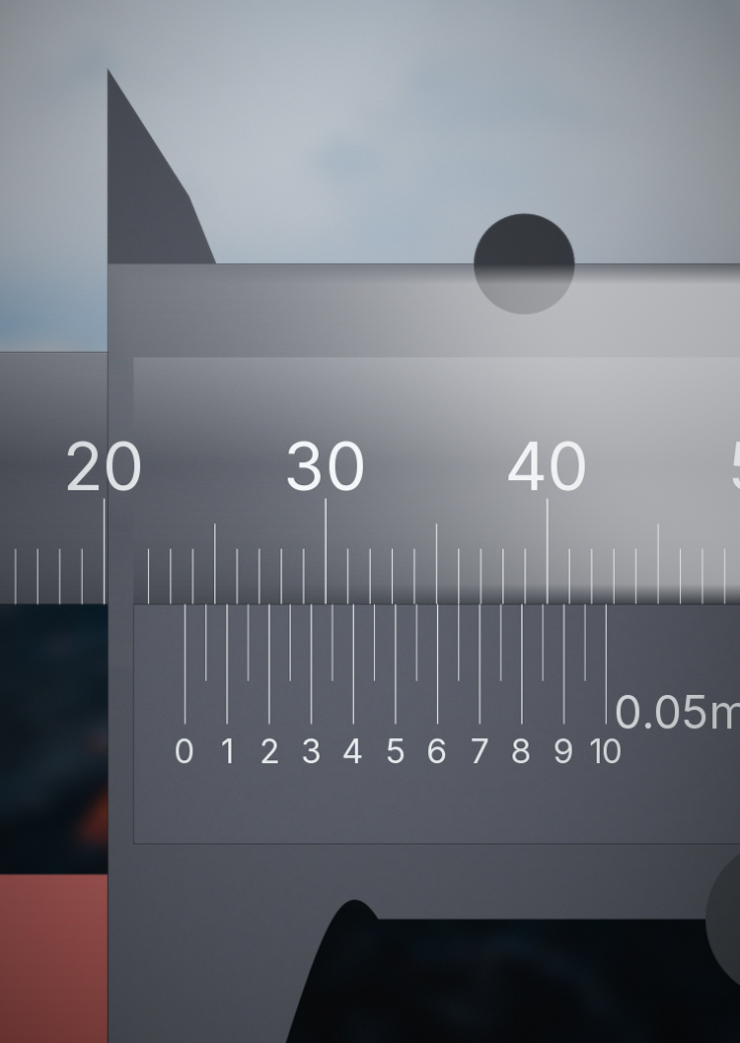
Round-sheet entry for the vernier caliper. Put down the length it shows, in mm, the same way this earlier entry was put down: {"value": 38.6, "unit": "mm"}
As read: {"value": 23.65, "unit": "mm"}
